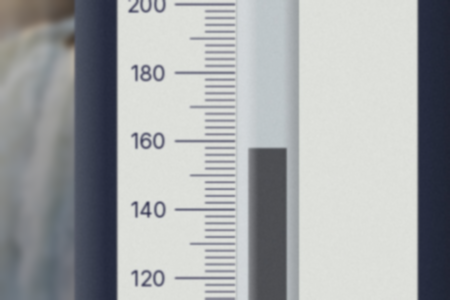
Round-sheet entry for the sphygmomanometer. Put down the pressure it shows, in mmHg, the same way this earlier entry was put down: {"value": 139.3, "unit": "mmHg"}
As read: {"value": 158, "unit": "mmHg"}
